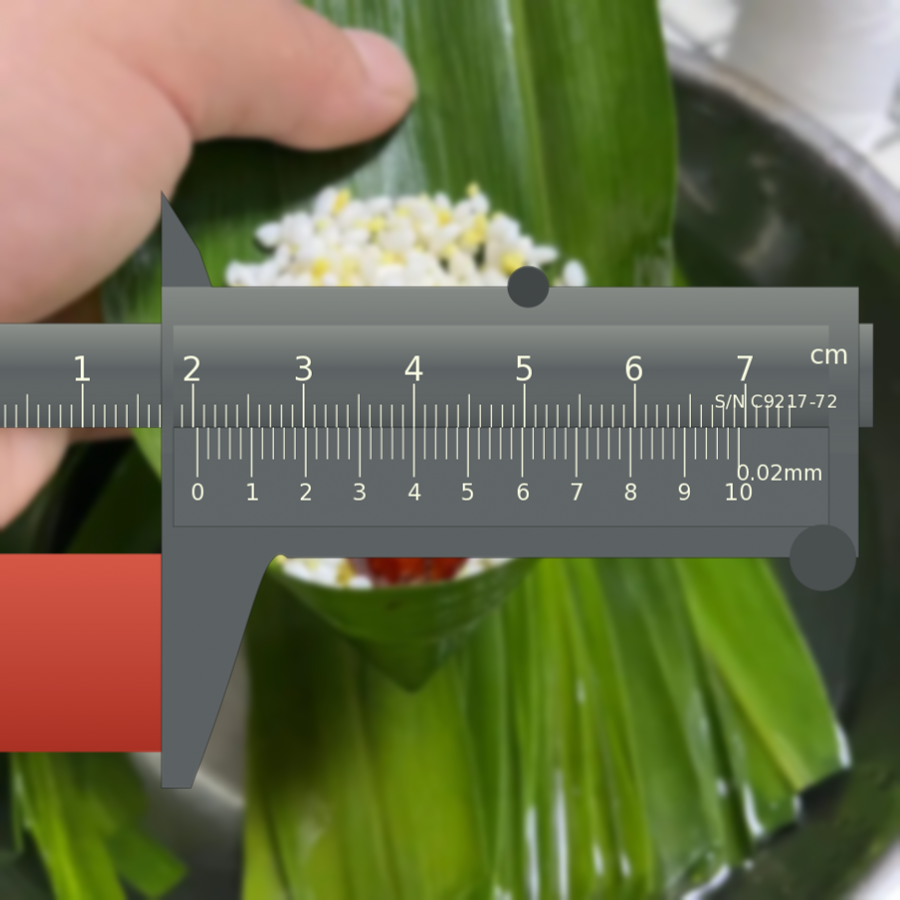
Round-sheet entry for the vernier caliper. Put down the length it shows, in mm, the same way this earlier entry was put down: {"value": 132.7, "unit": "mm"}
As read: {"value": 20.4, "unit": "mm"}
